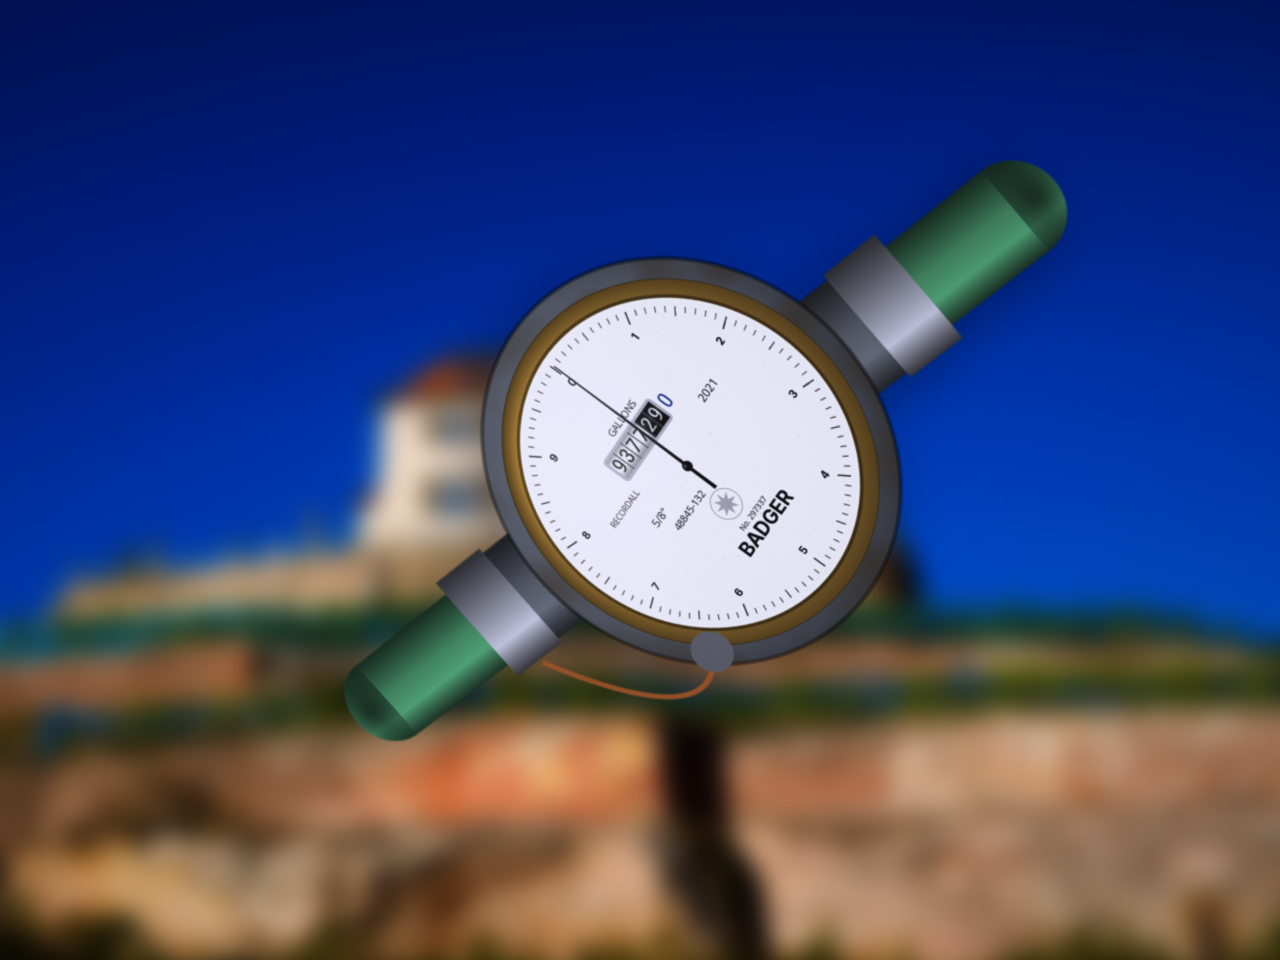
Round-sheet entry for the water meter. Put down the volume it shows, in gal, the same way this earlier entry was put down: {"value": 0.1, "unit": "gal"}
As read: {"value": 9377290.0, "unit": "gal"}
